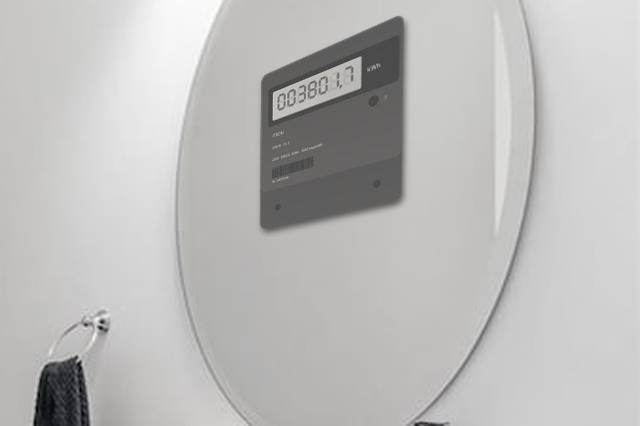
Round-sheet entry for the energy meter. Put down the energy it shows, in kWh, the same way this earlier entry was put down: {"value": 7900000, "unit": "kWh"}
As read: {"value": 3801.7, "unit": "kWh"}
